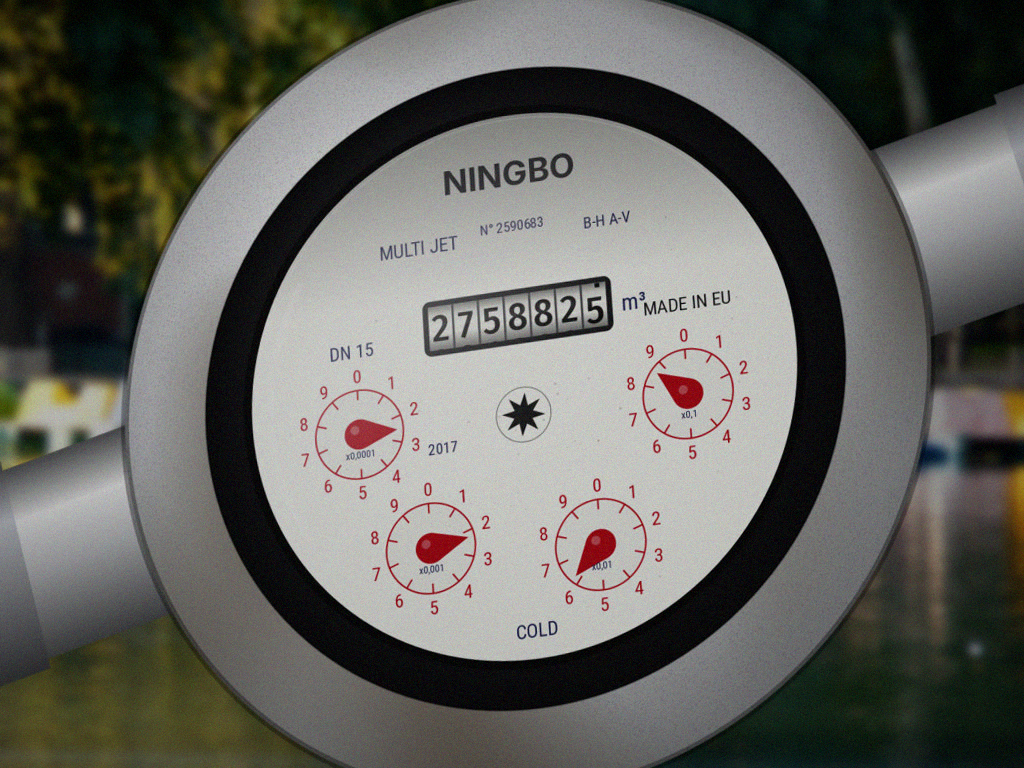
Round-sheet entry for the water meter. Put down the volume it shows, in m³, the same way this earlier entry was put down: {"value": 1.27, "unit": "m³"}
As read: {"value": 2758824.8622, "unit": "m³"}
